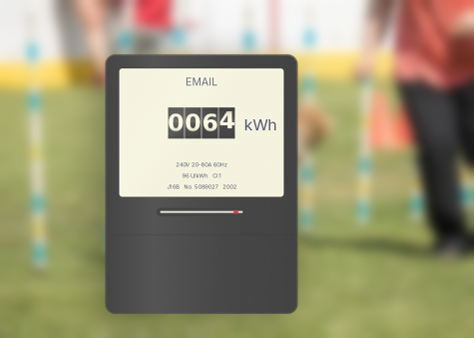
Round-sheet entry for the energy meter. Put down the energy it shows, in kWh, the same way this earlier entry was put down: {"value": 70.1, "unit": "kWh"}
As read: {"value": 64, "unit": "kWh"}
